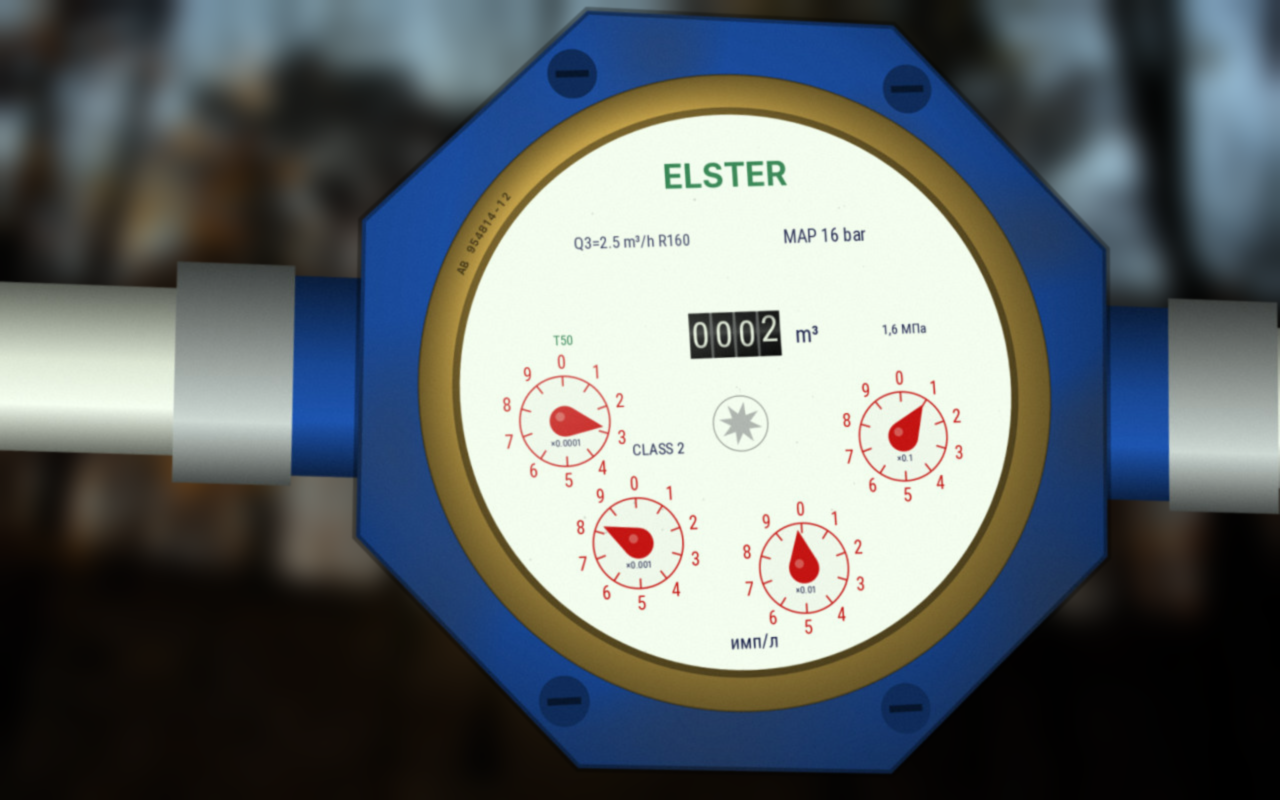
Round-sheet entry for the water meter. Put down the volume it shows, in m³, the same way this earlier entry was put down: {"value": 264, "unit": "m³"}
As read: {"value": 2.0982, "unit": "m³"}
